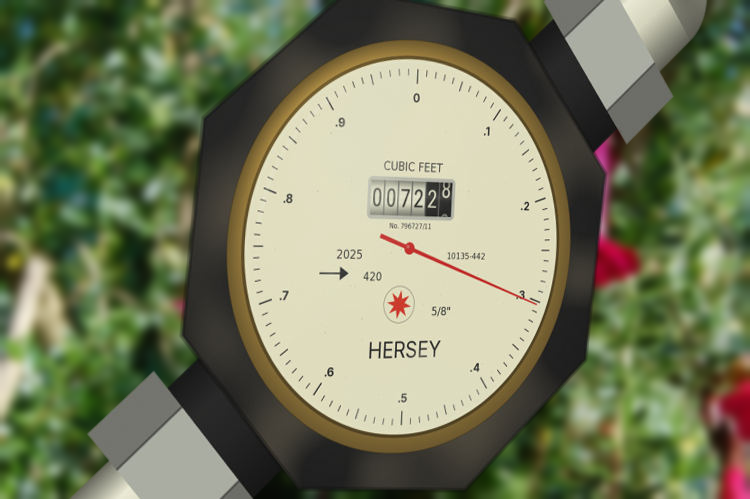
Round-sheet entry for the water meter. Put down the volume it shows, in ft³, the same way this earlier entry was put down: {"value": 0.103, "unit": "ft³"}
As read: {"value": 7228.30, "unit": "ft³"}
